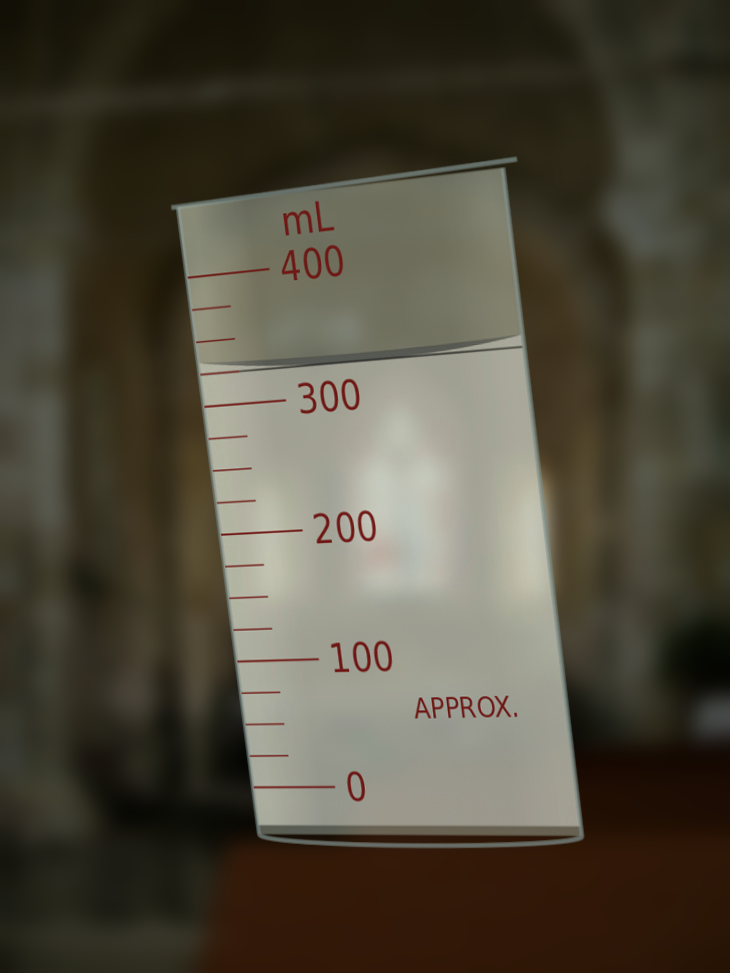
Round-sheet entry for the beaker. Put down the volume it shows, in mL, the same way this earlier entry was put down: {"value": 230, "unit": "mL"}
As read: {"value": 325, "unit": "mL"}
